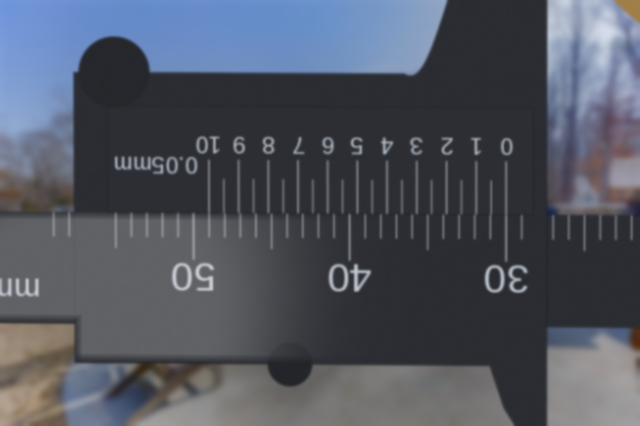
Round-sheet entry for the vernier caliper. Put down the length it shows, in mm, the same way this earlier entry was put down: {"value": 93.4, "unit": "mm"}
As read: {"value": 30.0, "unit": "mm"}
